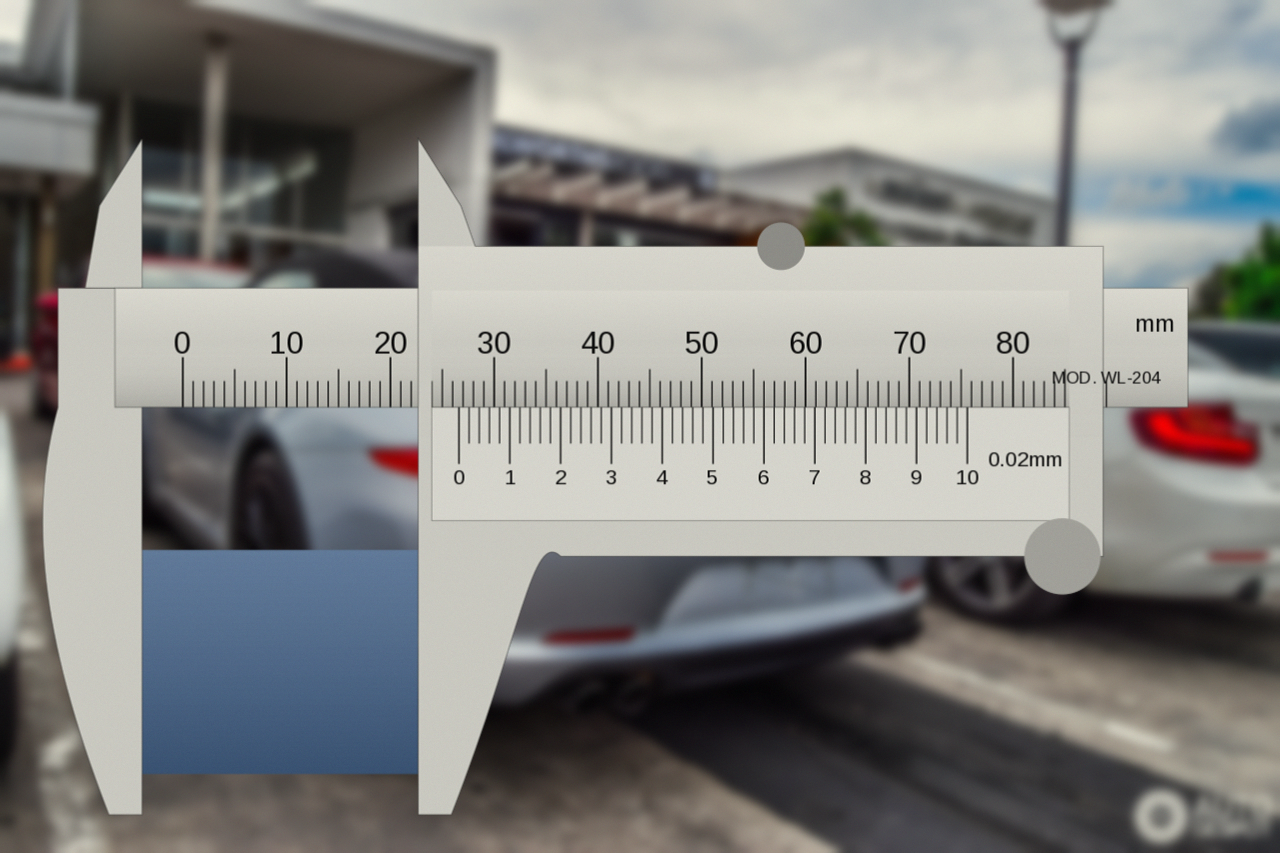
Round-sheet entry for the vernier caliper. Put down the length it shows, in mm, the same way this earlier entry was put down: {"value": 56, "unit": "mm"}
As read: {"value": 26.6, "unit": "mm"}
